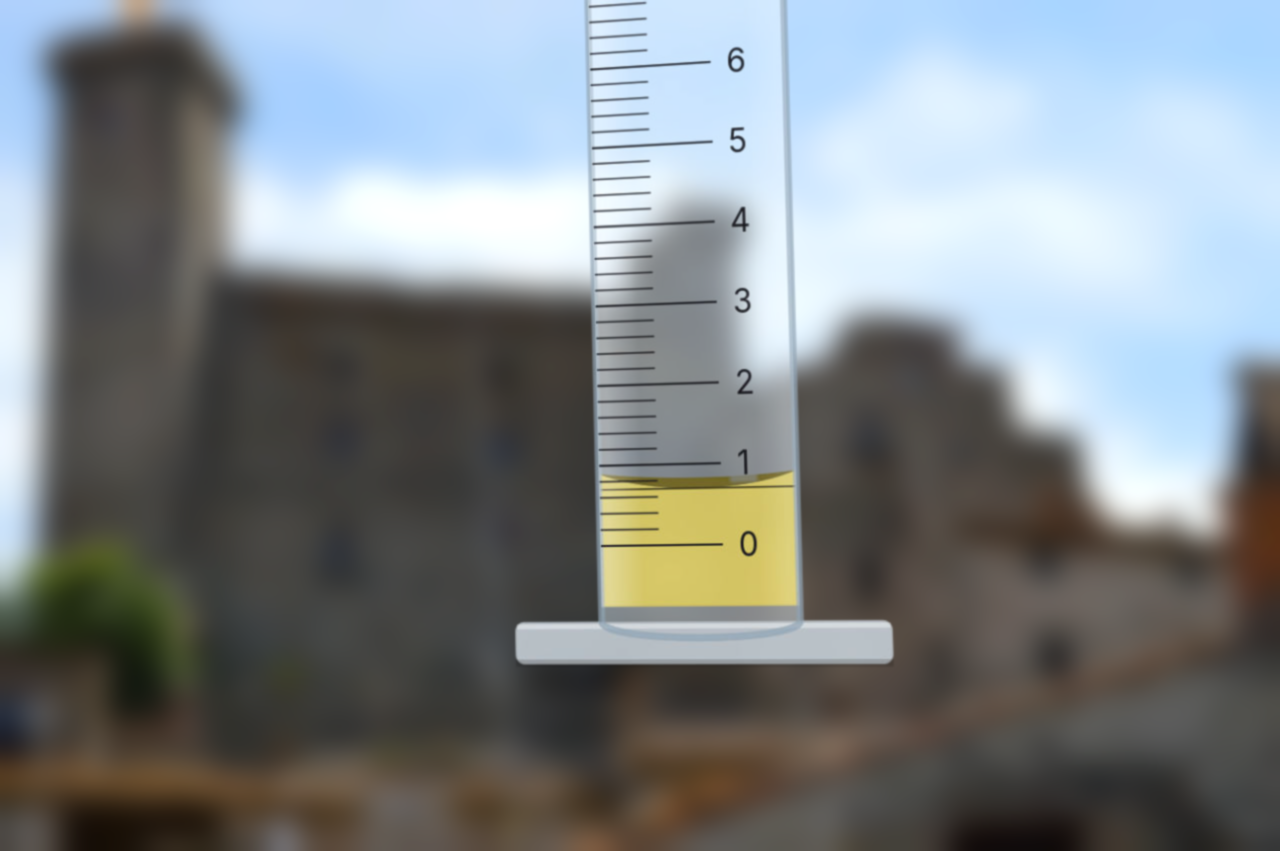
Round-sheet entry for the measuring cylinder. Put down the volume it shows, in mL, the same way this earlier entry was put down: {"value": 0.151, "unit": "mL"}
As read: {"value": 0.7, "unit": "mL"}
